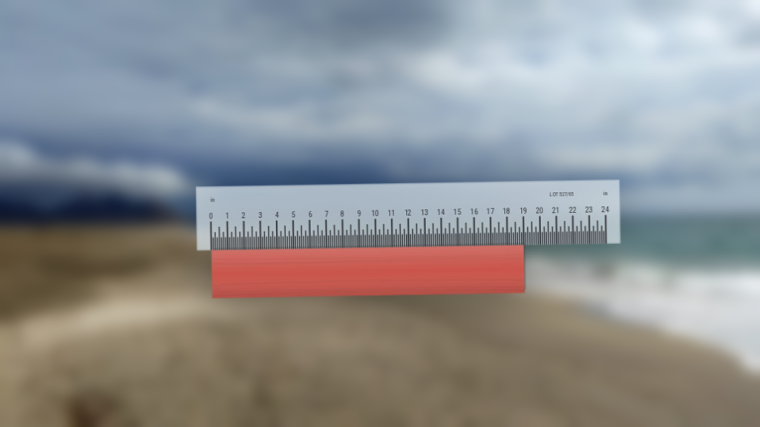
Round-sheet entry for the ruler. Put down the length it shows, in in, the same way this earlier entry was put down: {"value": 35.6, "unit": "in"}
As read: {"value": 19, "unit": "in"}
